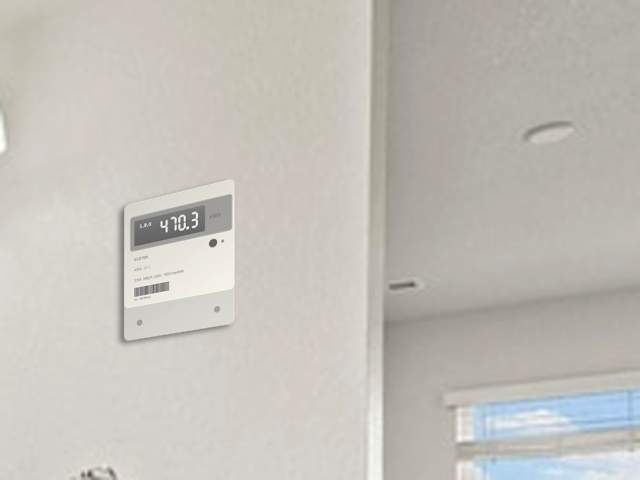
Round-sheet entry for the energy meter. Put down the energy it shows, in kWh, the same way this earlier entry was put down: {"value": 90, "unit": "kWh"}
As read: {"value": 470.3, "unit": "kWh"}
